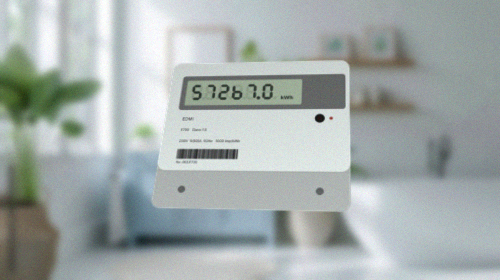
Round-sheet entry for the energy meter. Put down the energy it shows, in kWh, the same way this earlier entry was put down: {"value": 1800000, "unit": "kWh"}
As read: {"value": 57267.0, "unit": "kWh"}
